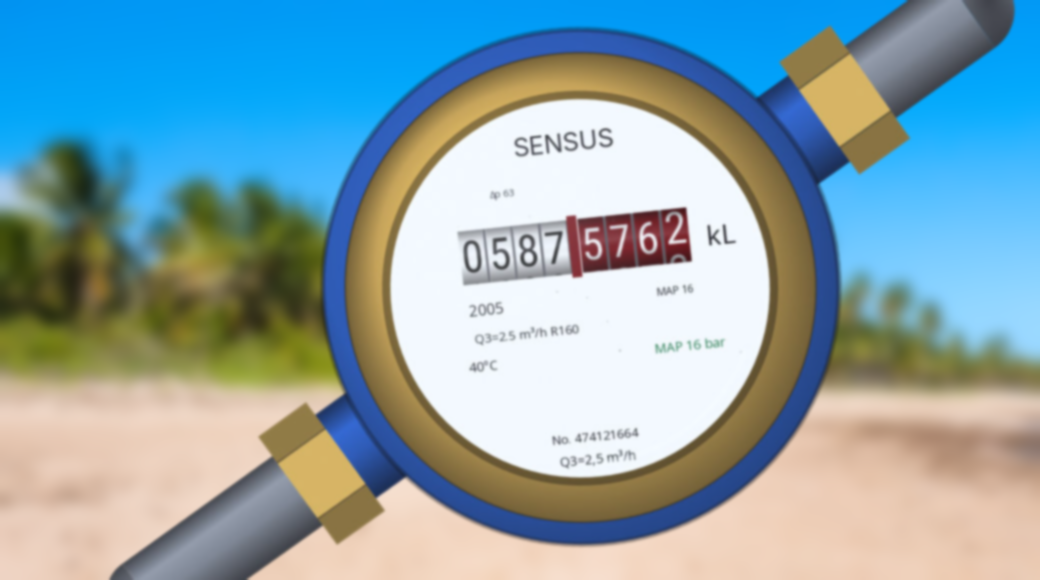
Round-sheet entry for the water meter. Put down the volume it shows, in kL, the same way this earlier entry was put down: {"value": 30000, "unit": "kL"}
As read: {"value": 587.5762, "unit": "kL"}
